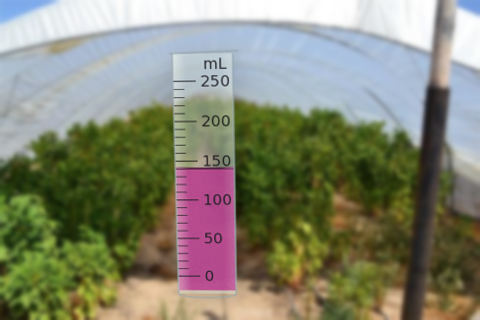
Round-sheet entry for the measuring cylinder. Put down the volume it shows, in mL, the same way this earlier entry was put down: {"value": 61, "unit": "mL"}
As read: {"value": 140, "unit": "mL"}
